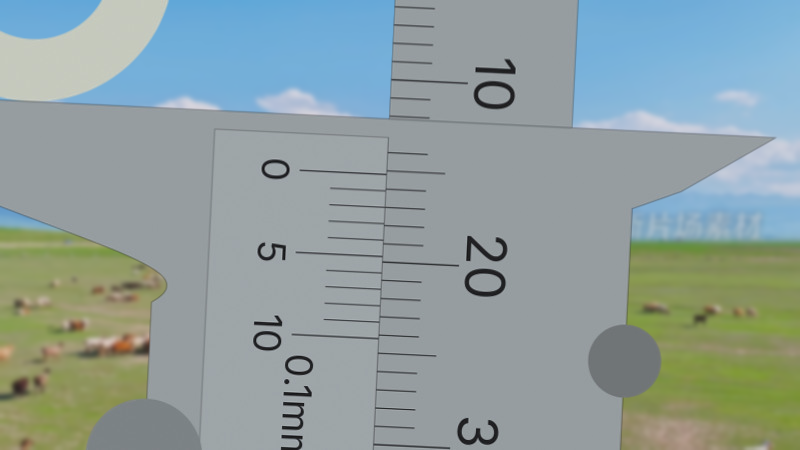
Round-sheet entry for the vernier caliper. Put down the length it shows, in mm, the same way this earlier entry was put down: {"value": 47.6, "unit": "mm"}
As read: {"value": 15.2, "unit": "mm"}
